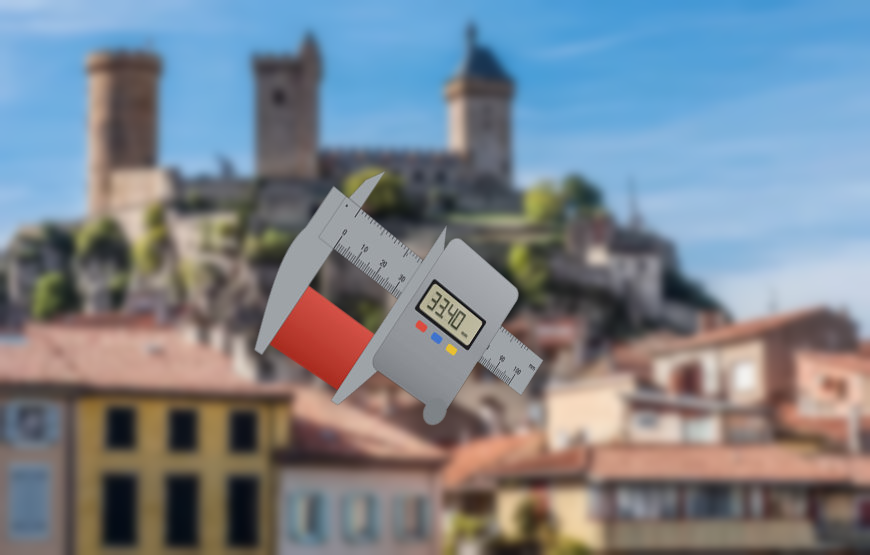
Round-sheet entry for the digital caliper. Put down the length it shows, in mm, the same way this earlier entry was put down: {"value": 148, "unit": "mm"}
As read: {"value": 33.40, "unit": "mm"}
